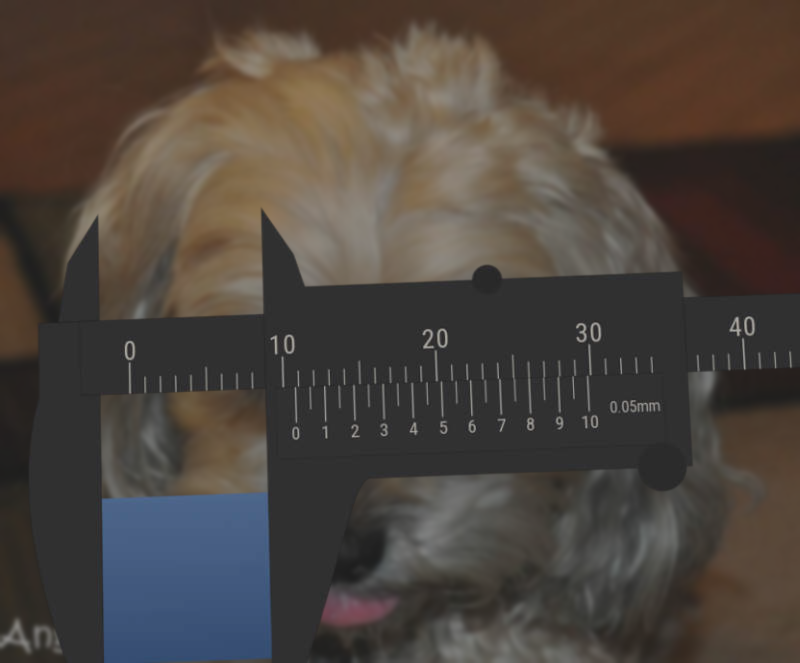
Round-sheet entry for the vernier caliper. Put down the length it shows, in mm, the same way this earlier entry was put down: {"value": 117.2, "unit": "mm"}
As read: {"value": 10.8, "unit": "mm"}
